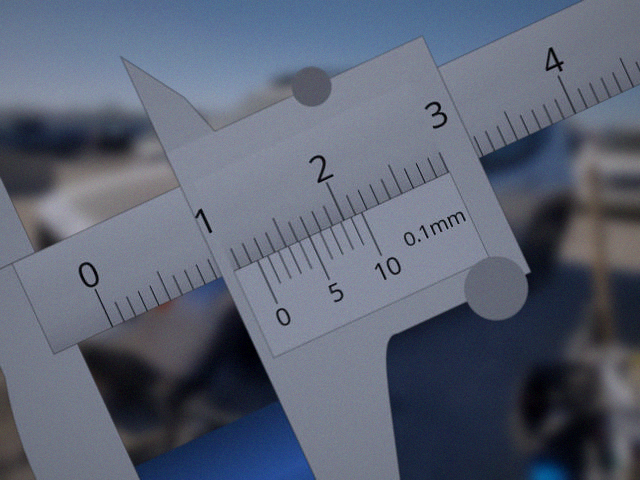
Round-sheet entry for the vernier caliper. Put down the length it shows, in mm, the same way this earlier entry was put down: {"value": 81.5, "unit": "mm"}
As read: {"value": 12.5, "unit": "mm"}
